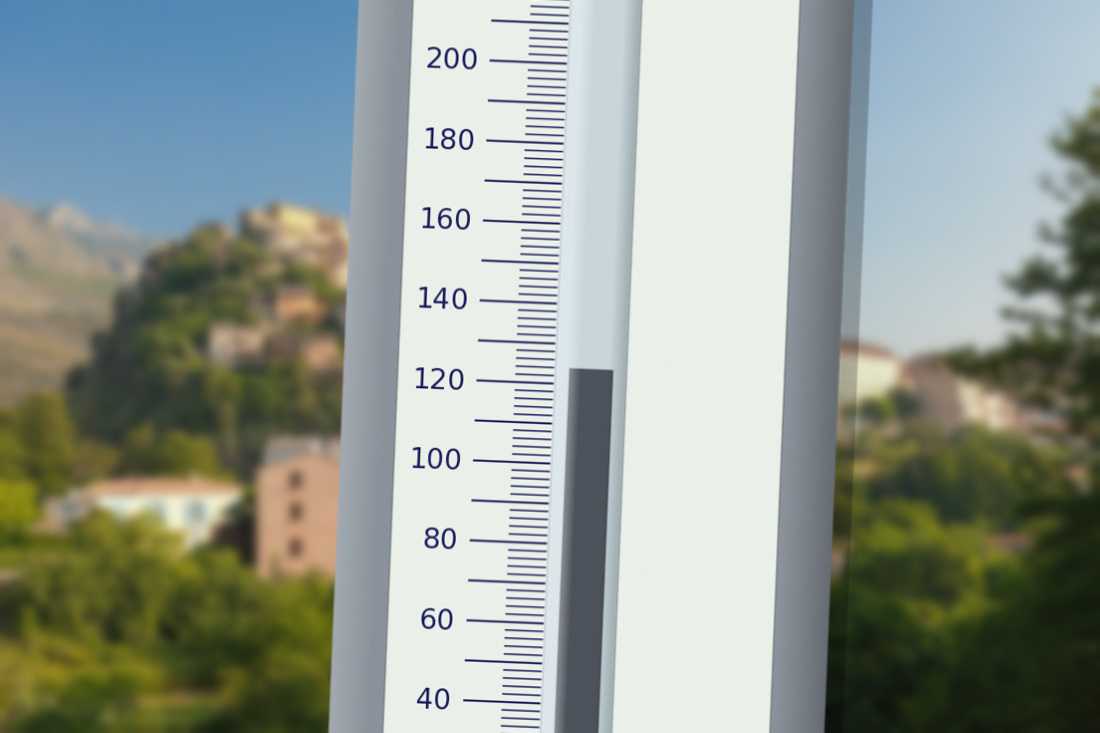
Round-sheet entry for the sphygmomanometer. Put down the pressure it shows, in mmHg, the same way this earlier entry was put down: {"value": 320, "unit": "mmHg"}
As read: {"value": 124, "unit": "mmHg"}
